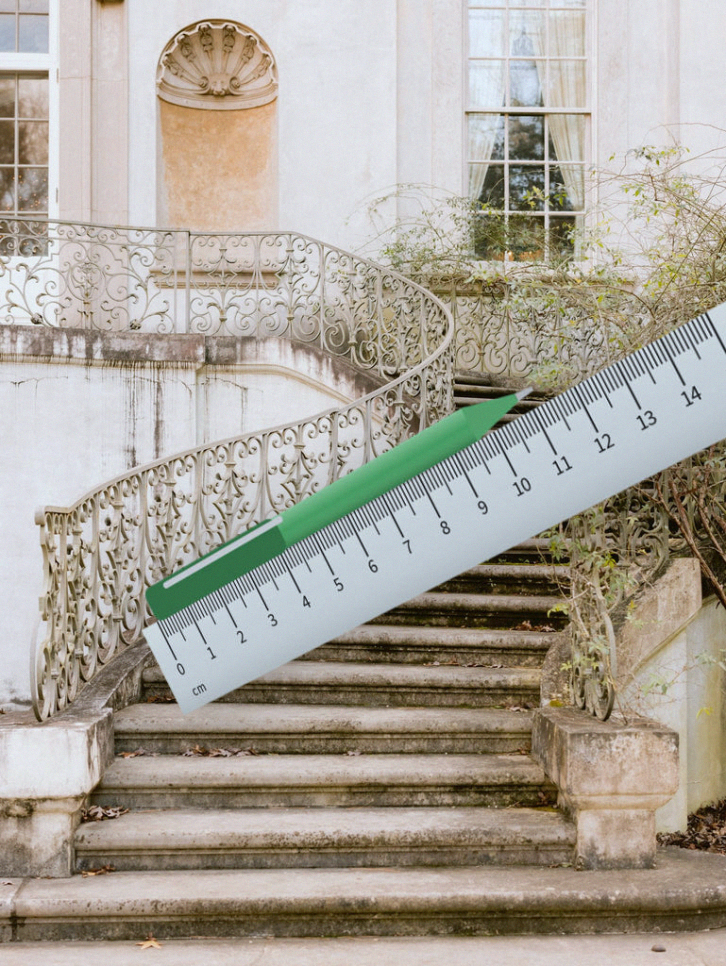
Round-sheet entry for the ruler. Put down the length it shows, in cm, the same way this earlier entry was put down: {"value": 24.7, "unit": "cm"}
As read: {"value": 11.2, "unit": "cm"}
